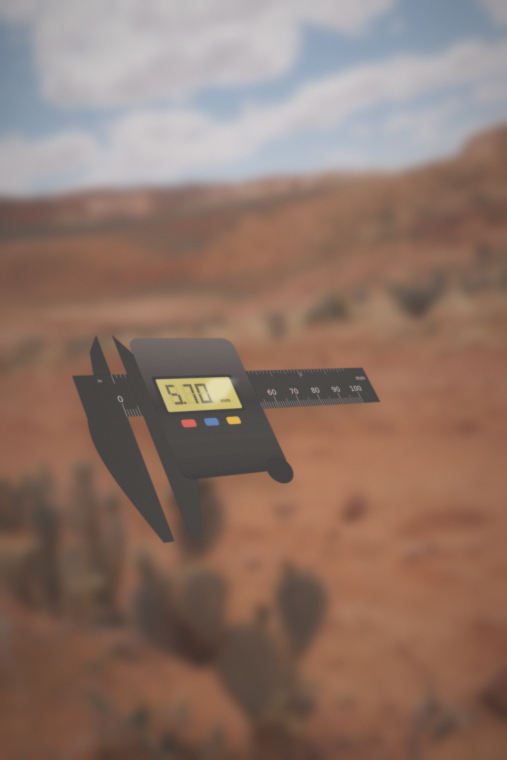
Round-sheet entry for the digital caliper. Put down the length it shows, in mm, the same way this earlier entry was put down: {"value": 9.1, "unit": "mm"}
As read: {"value": 5.70, "unit": "mm"}
